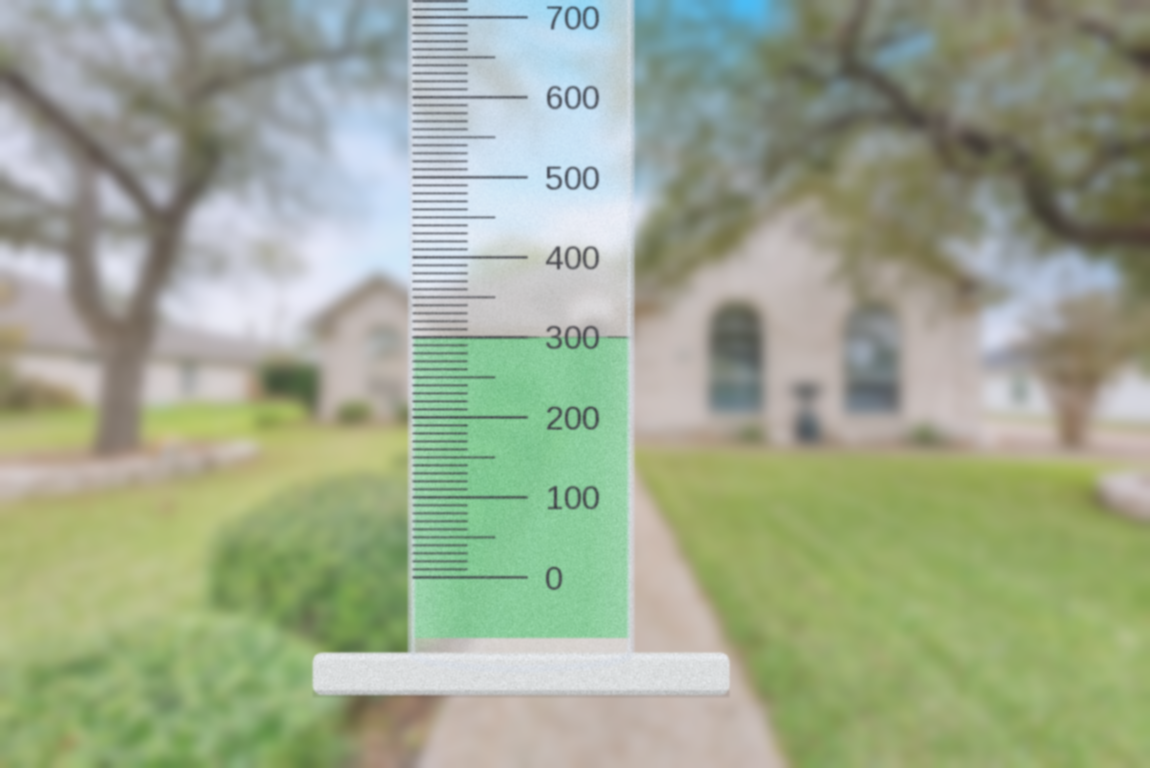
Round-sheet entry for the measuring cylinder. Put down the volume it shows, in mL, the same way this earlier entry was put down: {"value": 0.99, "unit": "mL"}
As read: {"value": 300, "unit": "mL"}
